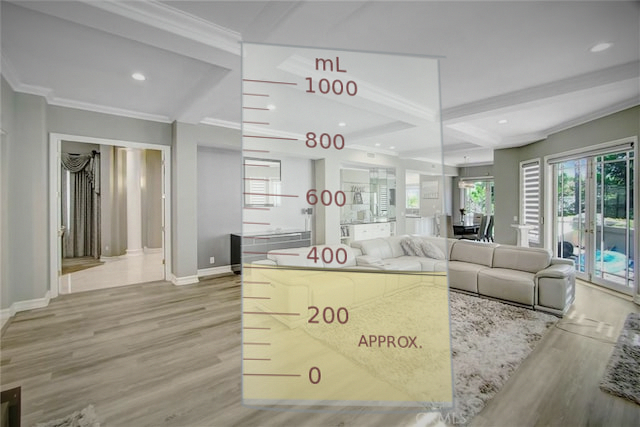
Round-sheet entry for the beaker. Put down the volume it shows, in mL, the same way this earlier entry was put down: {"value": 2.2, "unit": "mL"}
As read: {"value": 350, "unit": "mL"}
